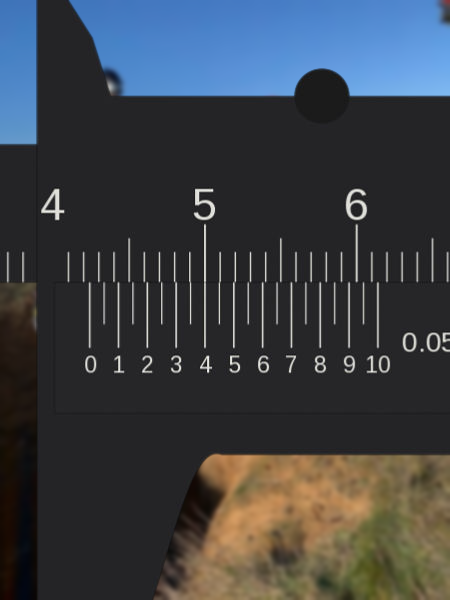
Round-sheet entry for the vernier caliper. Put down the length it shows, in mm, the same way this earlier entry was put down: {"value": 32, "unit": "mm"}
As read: {"value": 42.4, "unit": "mm"}
